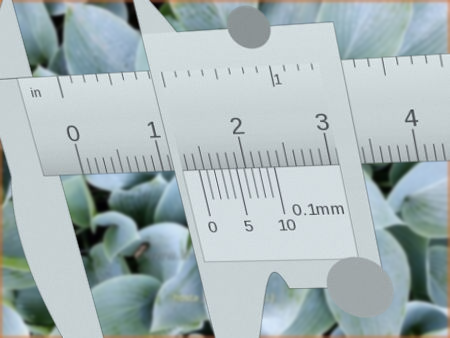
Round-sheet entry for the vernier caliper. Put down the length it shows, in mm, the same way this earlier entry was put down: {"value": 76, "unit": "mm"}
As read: {"value": 14.4, "unit": "mm"}
